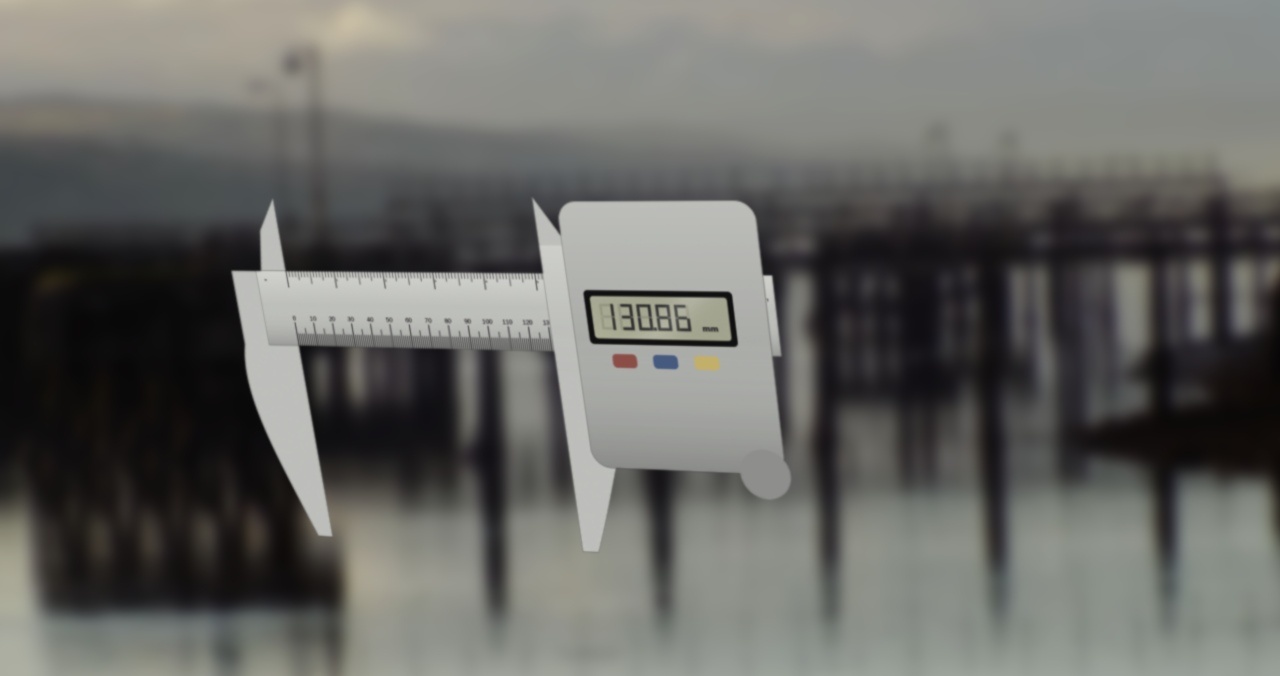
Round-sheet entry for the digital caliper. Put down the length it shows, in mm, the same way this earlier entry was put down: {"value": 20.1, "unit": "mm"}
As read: {"value": 130.86, "unit": "mm"}
